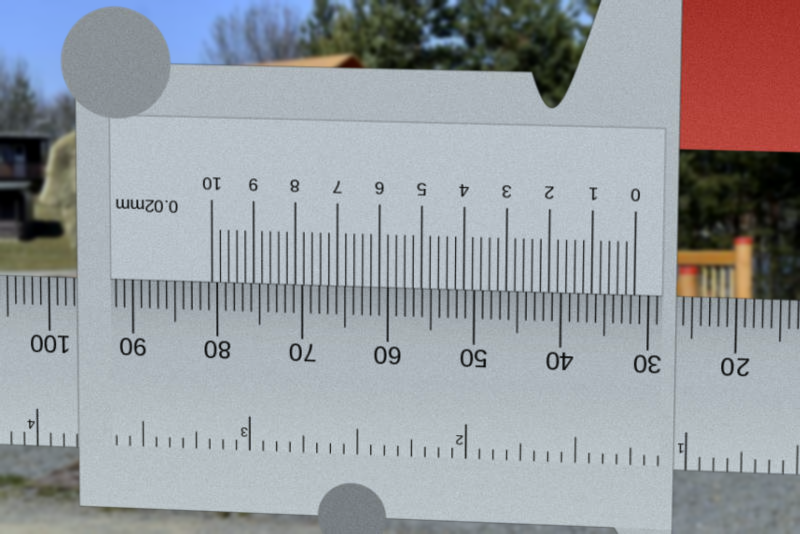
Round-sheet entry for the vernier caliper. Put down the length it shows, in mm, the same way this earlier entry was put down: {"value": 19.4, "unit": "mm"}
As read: {"value": 31.6, "unit": "mm"}
